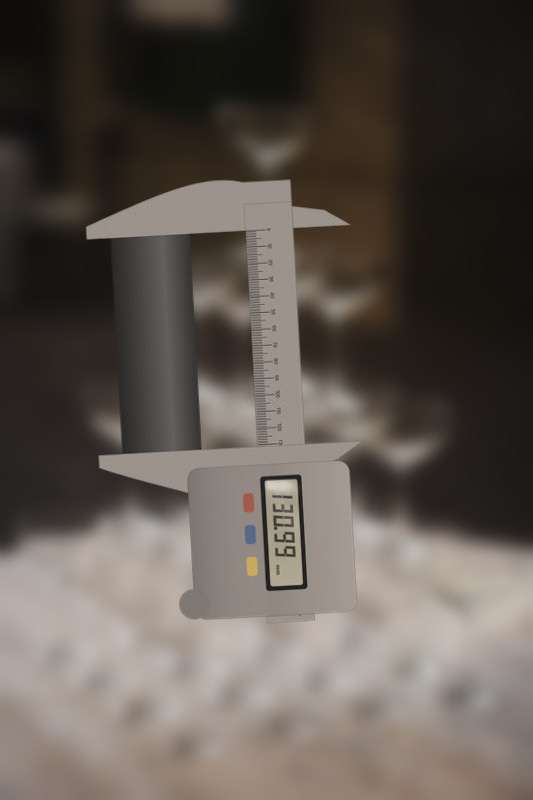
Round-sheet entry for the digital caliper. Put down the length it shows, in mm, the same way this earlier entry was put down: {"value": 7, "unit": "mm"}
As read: {"value": 130.99, "unit": "mm"}
